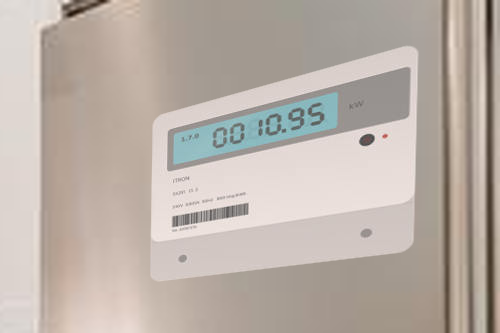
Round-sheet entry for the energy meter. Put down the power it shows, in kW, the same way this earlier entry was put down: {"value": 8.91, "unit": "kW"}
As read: {"value": 10.95, "unit": "kW"}
